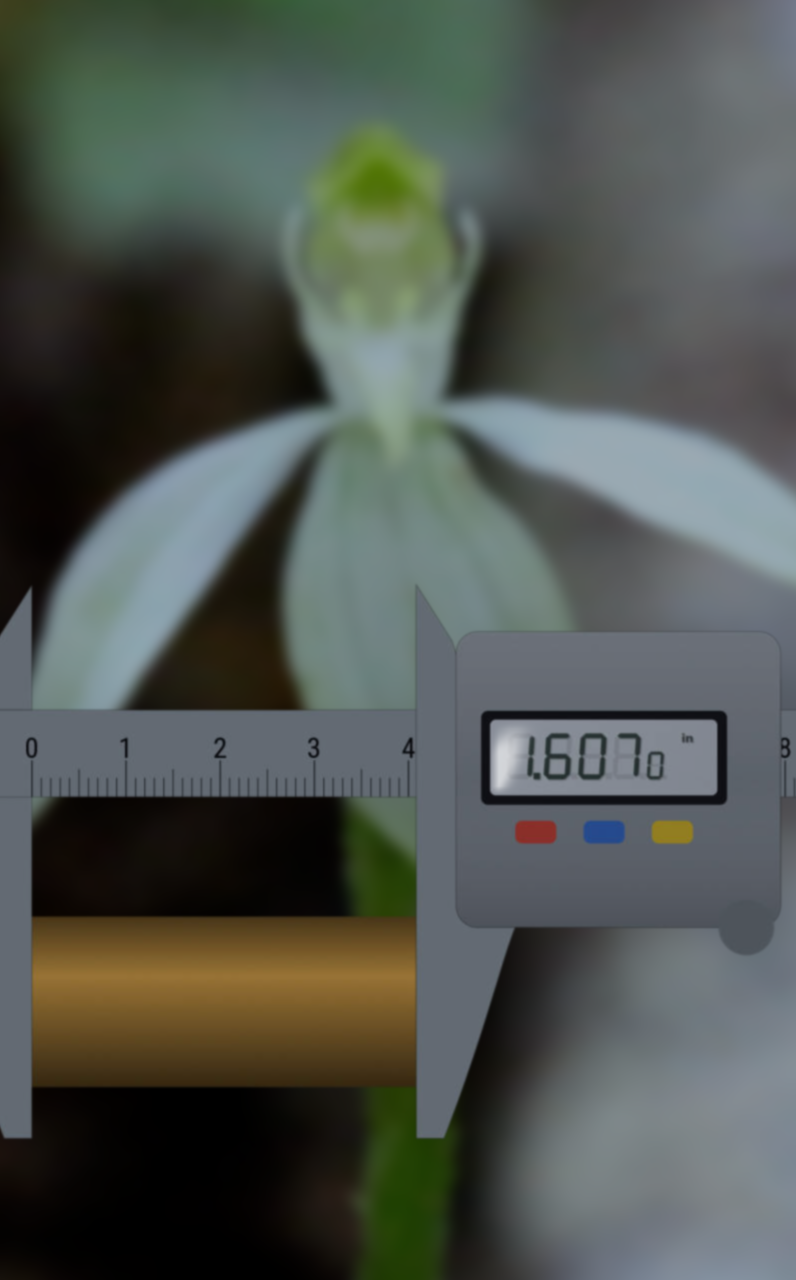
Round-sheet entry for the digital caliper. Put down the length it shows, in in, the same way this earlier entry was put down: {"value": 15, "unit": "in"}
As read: {"value": 1.6070, "unit": "in"}
